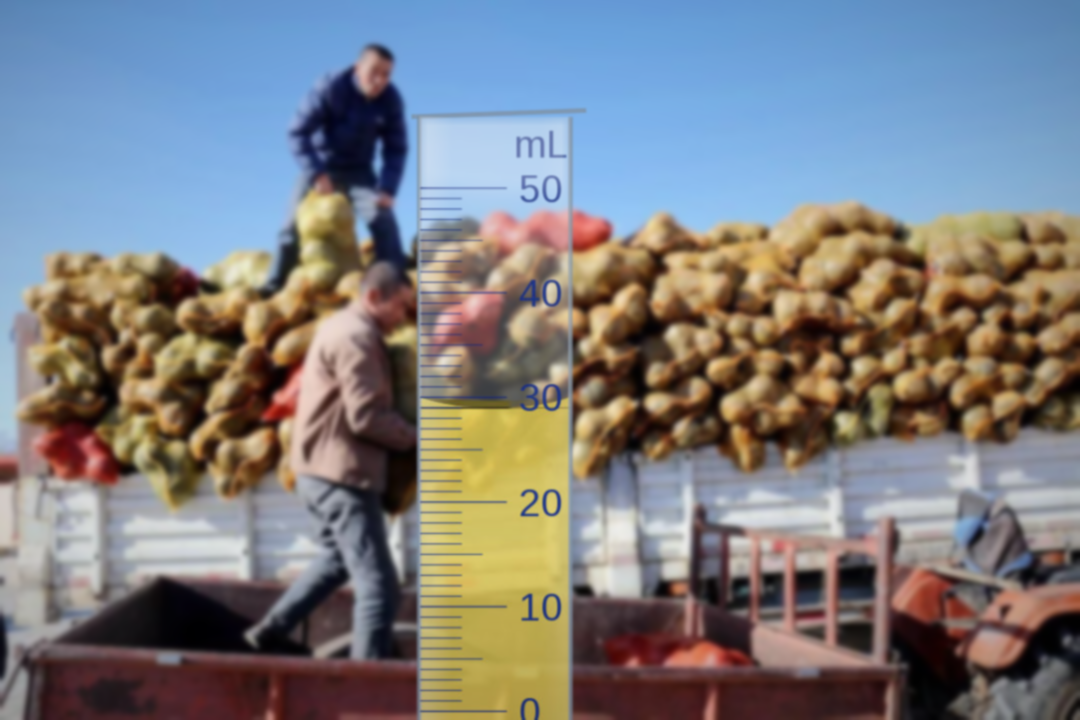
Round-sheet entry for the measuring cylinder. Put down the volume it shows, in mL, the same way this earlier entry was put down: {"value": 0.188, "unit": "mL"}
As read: {"value": 29, "unit": "mL"}
